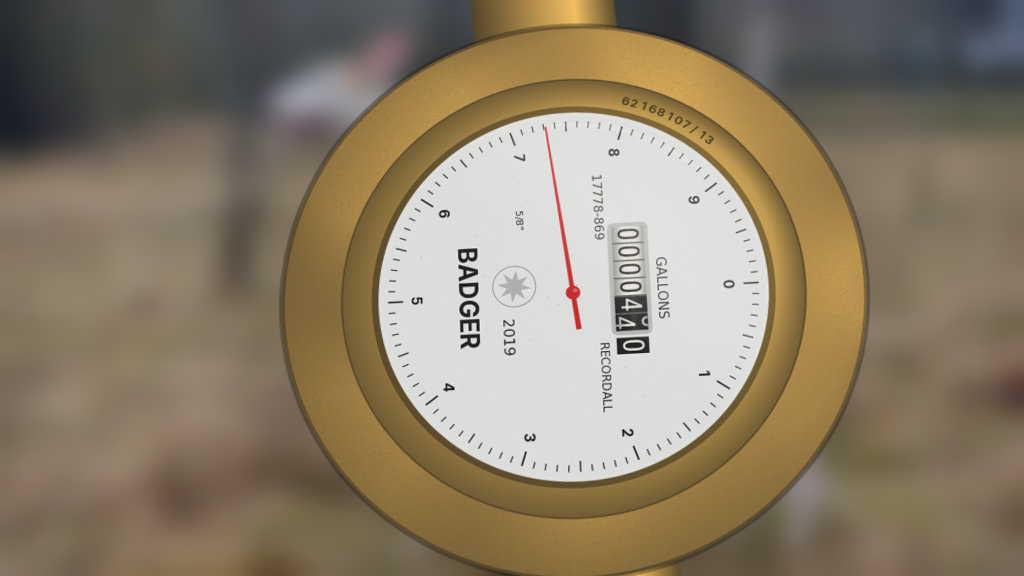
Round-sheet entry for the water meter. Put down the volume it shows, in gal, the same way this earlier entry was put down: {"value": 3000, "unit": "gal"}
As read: {"value": 437.3, "unit": "gal"}
